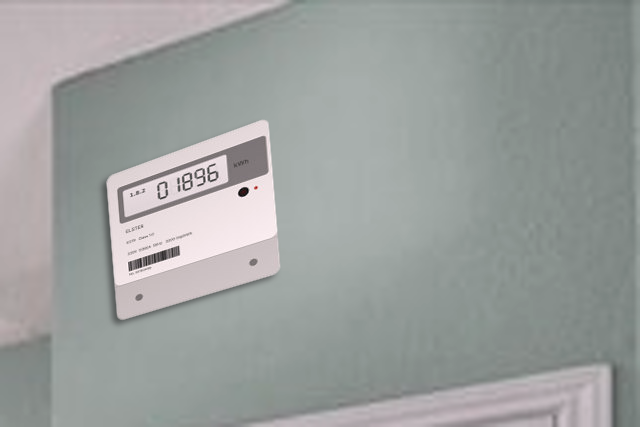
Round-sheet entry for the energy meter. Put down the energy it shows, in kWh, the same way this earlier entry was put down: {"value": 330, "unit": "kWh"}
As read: {"value": 1896, "unit": "kWh"}
